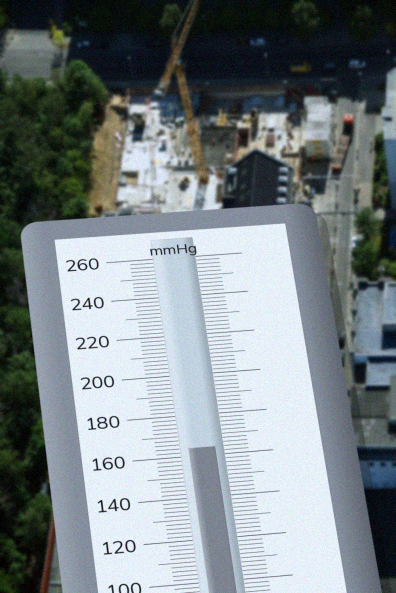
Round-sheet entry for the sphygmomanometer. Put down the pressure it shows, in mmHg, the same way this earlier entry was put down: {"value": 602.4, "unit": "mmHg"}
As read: {"value": 164, "unit": "mmHg"}
